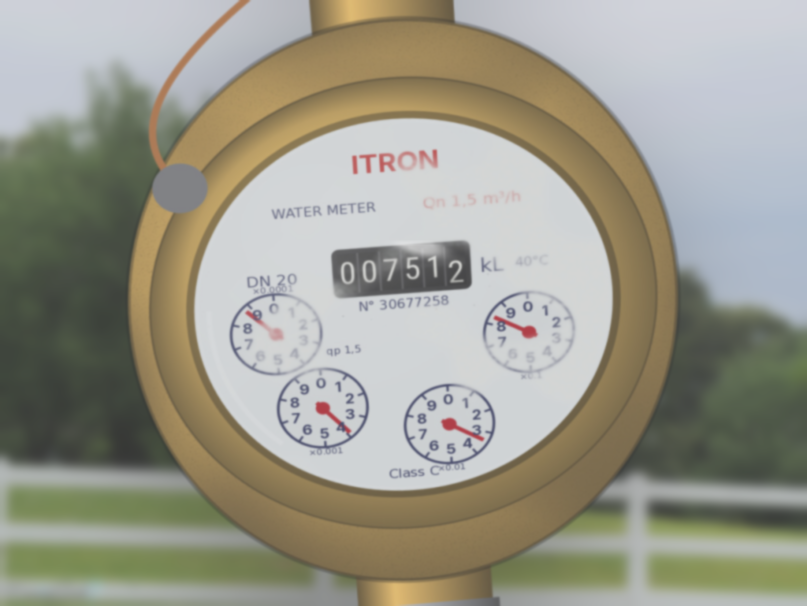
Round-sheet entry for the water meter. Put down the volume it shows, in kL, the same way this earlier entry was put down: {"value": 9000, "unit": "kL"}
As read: {"value": 7511.8338, "unit": "kL"}
